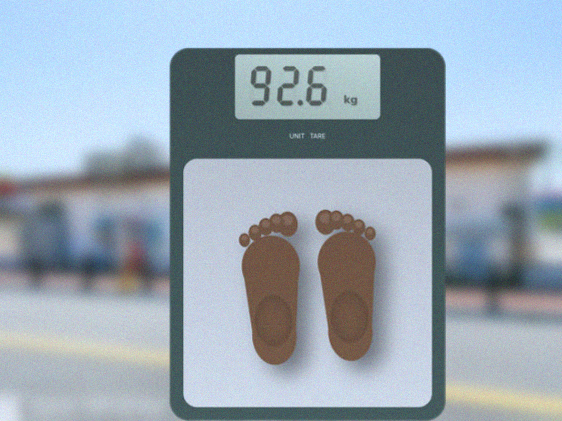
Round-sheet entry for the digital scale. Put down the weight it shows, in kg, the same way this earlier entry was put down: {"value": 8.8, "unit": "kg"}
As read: {"value": 92.6, "unit": "kg"}
